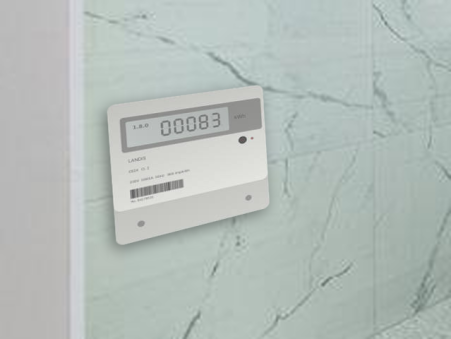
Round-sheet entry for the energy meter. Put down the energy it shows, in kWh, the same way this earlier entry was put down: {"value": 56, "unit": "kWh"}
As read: {"value": 83, "unit": "kWh"}
